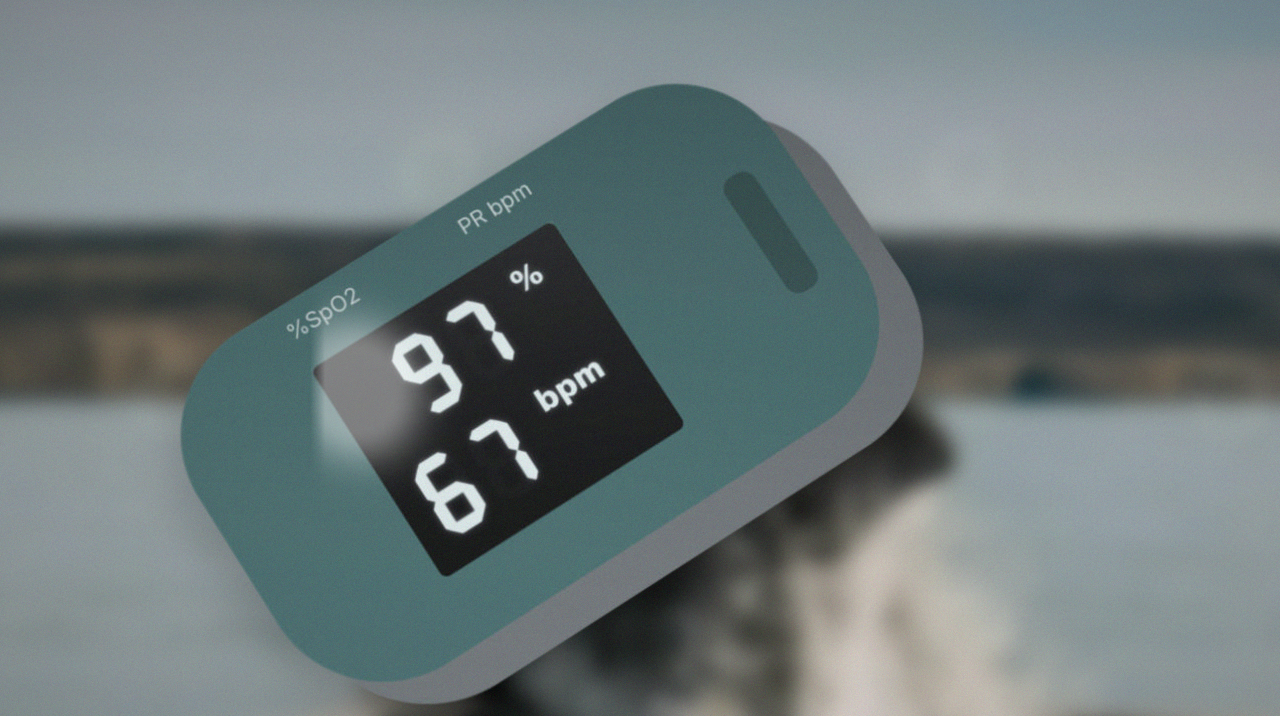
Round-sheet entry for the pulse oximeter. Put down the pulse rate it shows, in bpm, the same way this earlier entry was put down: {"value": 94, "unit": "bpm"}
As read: {"value": 67, "unit": "bpm"}
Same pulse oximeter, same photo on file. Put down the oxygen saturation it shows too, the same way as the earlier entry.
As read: {"value": 97, "unit": "%"}
